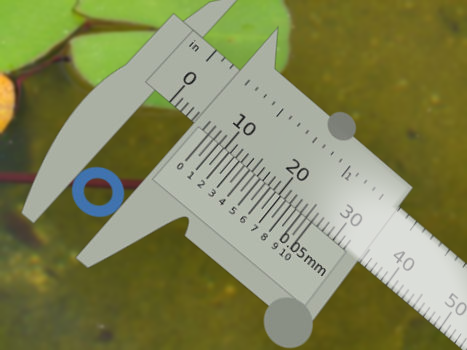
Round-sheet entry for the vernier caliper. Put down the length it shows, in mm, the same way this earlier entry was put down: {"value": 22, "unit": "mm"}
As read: {"value": 7.0, "unit": "mm"}
